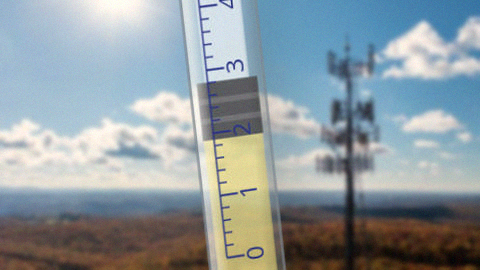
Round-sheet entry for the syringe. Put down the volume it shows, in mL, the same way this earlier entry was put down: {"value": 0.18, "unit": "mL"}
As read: {"value": 1.9, "unit": "mL"}
